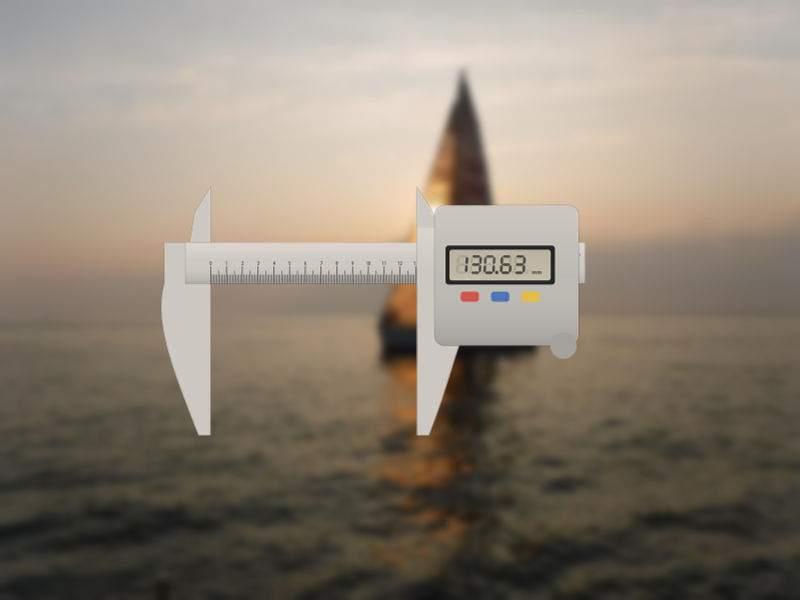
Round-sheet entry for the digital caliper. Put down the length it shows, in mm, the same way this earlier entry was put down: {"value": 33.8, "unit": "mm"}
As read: {"value": 130.63, "unit": "mm"}
